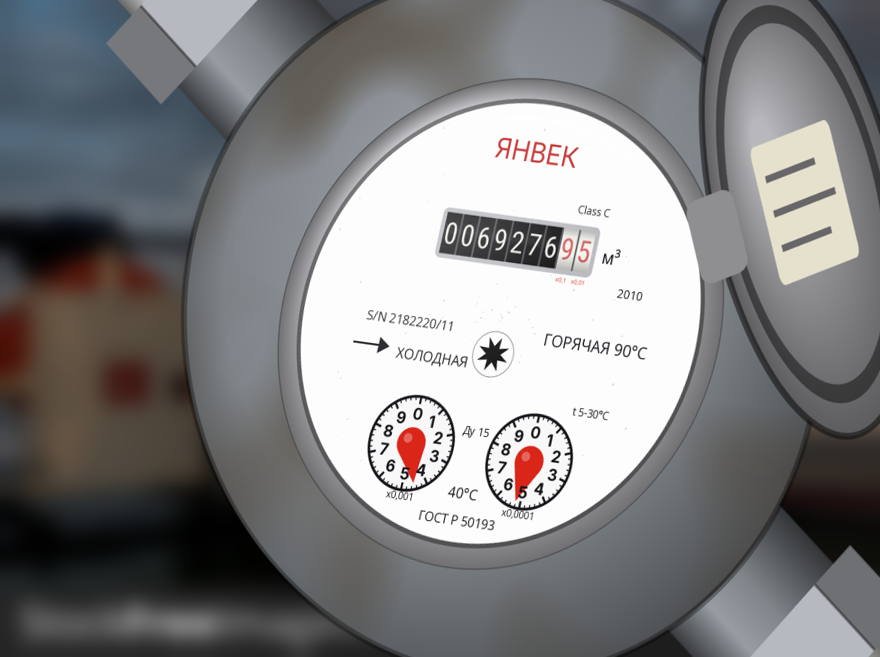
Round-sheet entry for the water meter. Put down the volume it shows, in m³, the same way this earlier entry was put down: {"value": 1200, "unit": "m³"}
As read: {"value": 69276.9545, "unit": "m³"}
